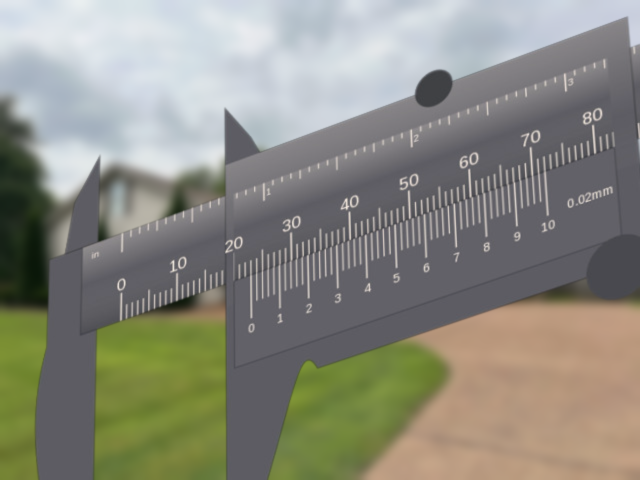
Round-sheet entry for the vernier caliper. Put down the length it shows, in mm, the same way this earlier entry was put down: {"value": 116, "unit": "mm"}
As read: {"value": 23.0, "unit": "mm"}
